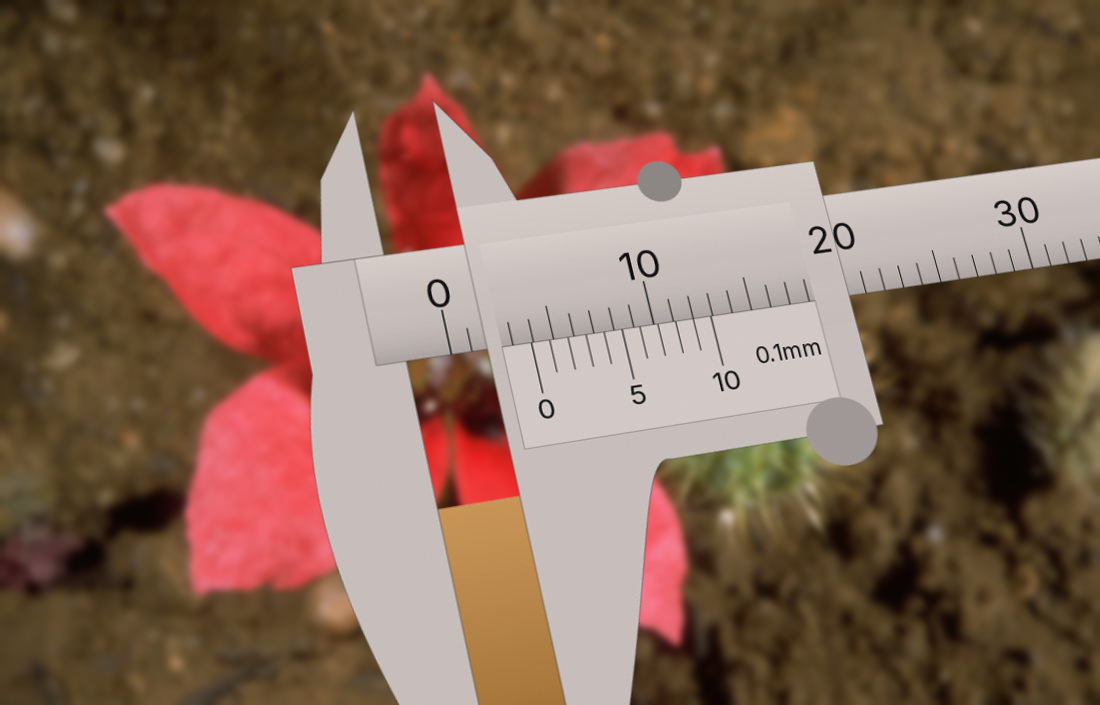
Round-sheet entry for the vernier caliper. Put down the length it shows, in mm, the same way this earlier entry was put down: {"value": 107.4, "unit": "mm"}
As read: {"value": 3.9, "unit": "mm"}
